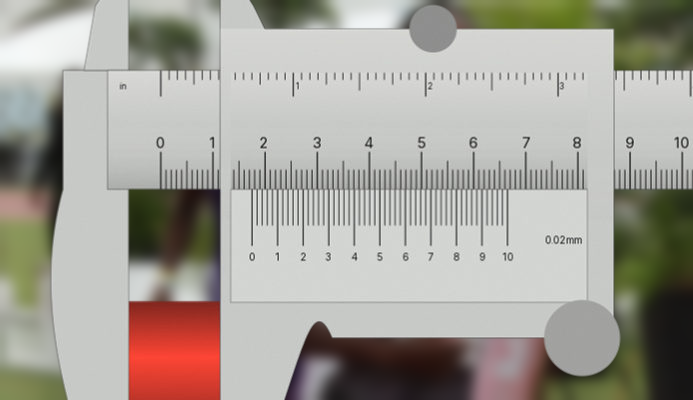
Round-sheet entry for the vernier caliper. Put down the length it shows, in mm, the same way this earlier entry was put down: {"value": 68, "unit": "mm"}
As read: {"value": 17.5, "unit": "mm"}
